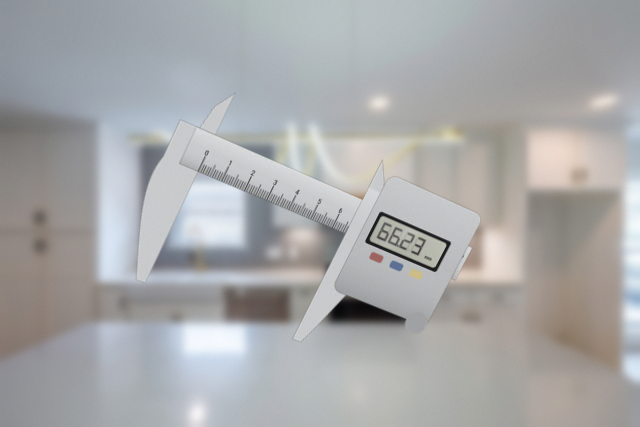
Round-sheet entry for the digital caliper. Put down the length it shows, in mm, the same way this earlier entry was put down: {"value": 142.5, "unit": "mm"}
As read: {"value": 66.23, "unit": "mm"}
